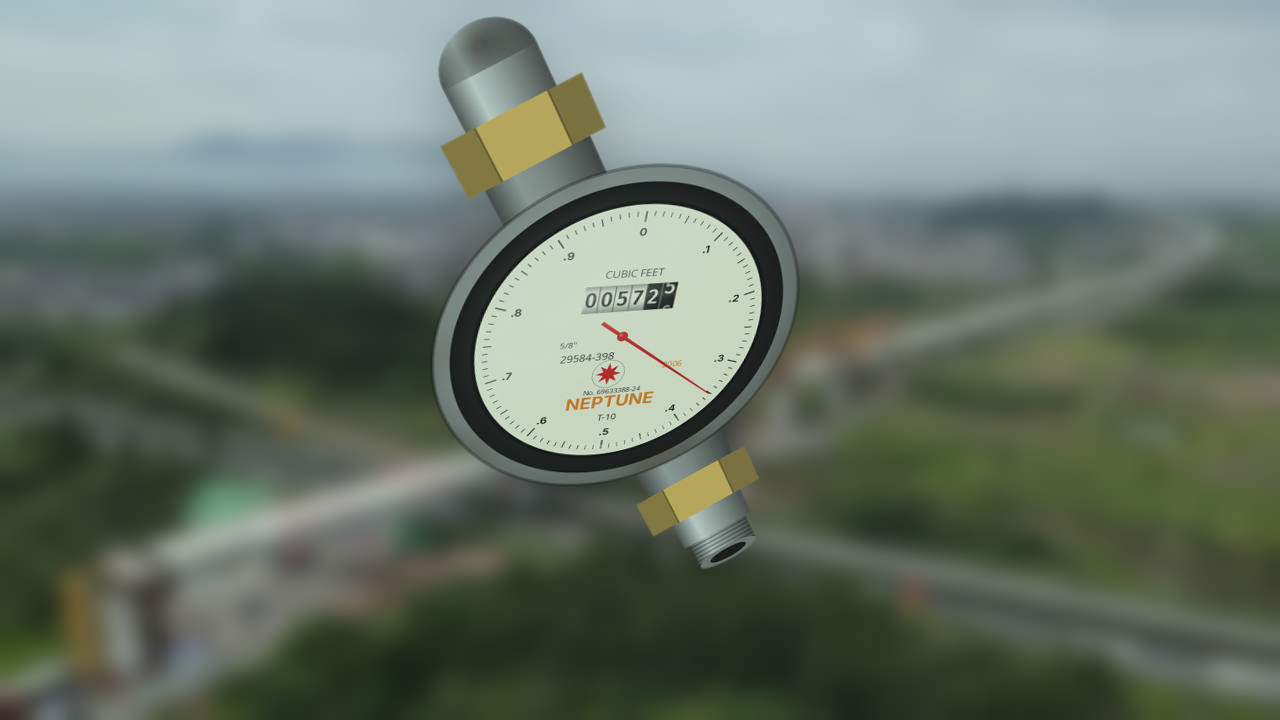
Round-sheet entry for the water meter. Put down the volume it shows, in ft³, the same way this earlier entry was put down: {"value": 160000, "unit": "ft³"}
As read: {"value": 5725.35, "unit": "ft³"}
